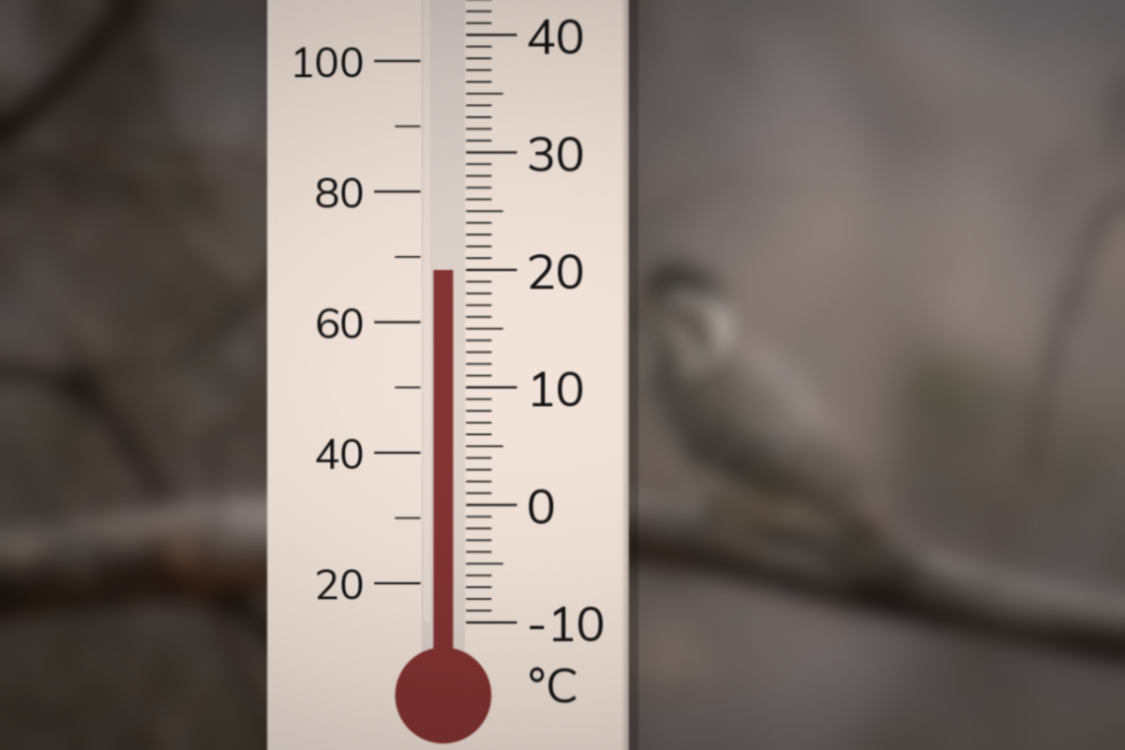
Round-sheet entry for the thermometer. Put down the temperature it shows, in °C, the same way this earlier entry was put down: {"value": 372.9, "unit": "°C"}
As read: {"value": 20, "unit": "°C"}
